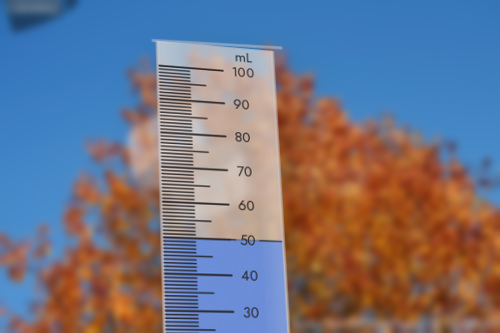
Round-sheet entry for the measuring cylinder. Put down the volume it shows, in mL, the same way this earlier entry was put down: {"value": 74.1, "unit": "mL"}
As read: {"value": 50, "unit": "mL"}
